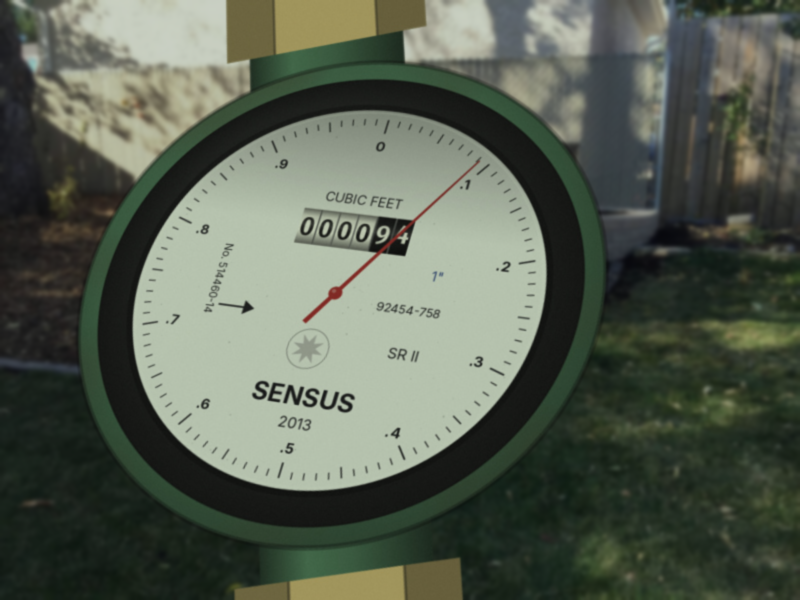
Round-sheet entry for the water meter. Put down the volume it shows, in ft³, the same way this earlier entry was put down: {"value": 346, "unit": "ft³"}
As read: {"value": 94.09, "unit": "ft³"}
